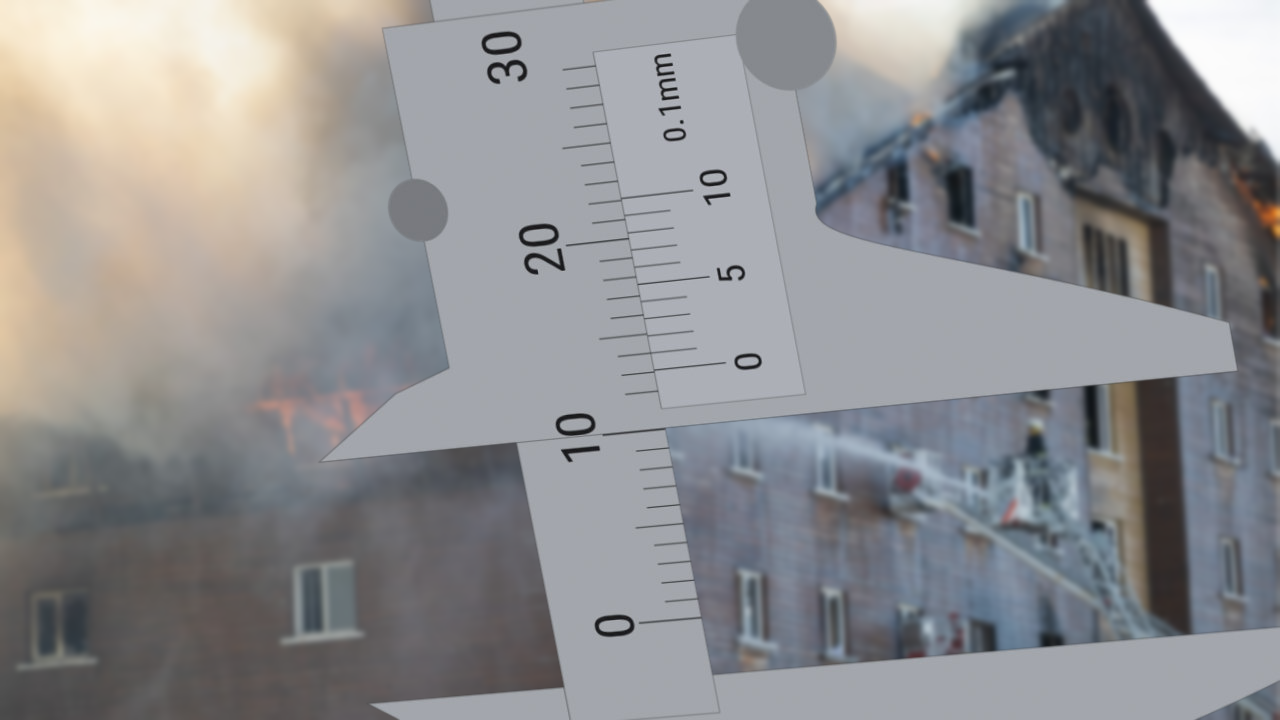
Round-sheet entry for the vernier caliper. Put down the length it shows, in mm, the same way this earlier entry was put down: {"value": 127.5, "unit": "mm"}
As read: {"value": 13.1, "unit": "mm"}
